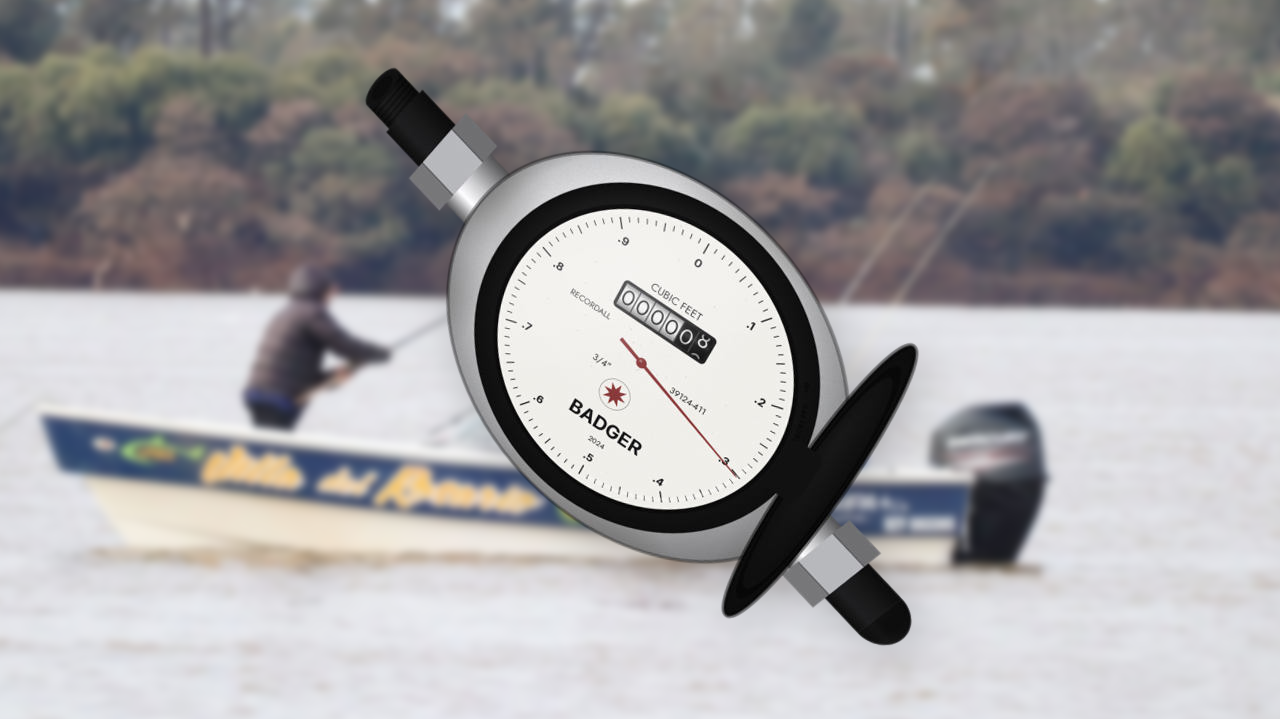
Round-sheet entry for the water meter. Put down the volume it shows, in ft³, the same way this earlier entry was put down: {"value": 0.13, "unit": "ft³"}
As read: {"value": 8.30, "unit": "ft³"}
